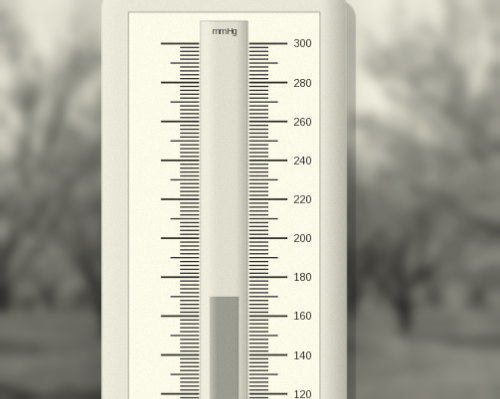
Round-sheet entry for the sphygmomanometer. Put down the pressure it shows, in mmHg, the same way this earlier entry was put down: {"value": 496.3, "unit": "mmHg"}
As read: {"value": 170, "unit": "mmHg"}
